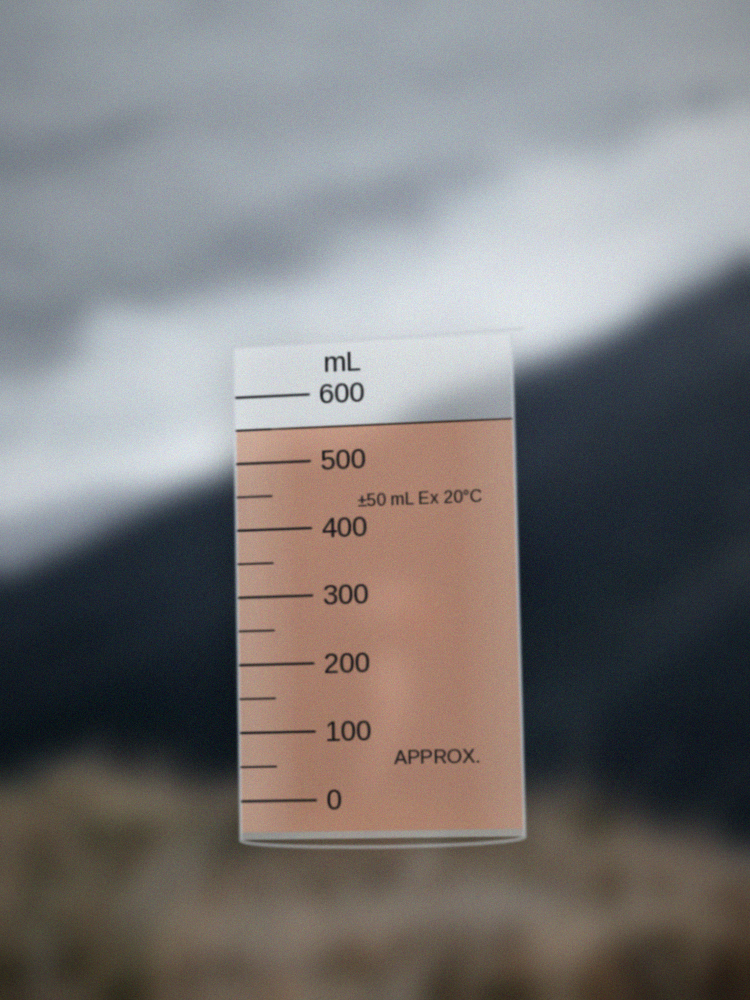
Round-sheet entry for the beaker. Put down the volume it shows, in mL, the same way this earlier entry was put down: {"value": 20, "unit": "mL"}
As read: {"value": 550, "unit": "mL"}
